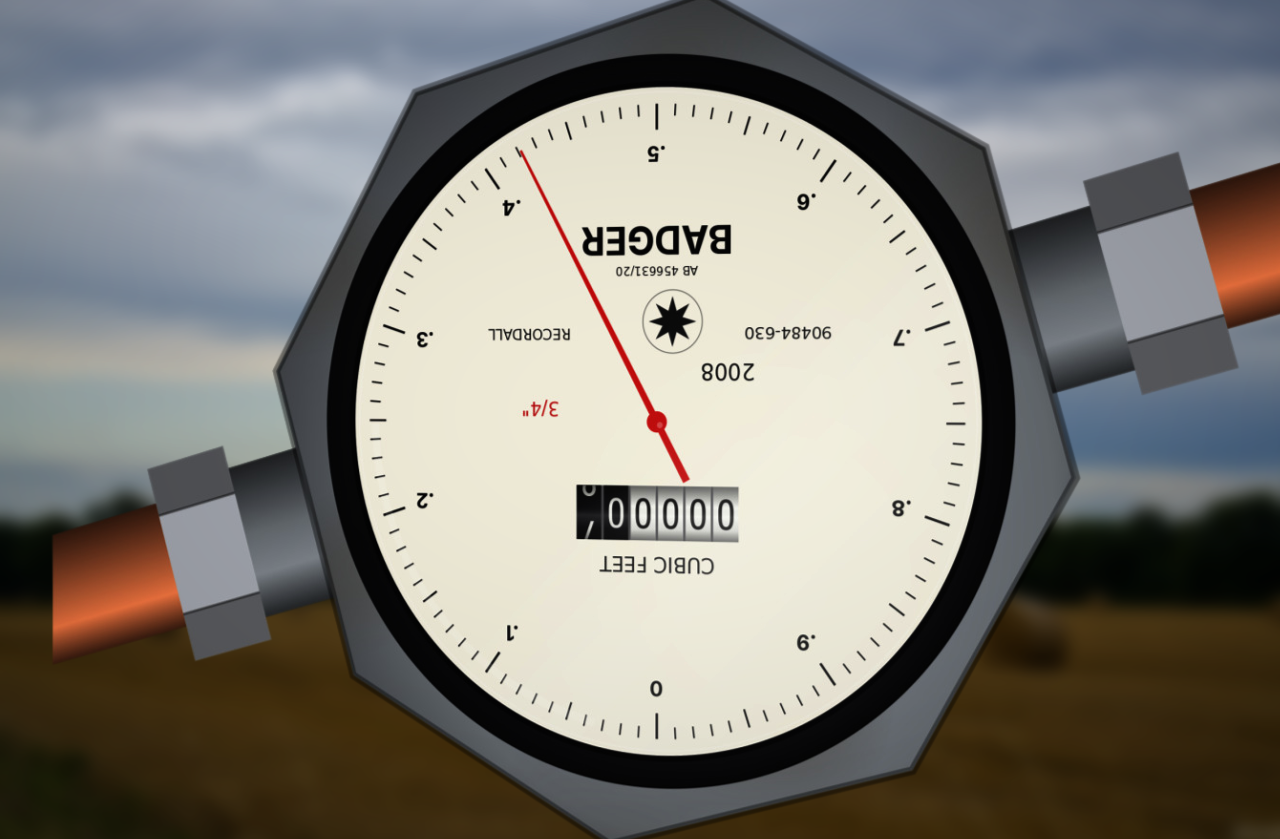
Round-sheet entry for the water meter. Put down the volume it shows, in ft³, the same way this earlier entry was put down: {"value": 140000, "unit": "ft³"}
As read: {"value": 7.42, "unit": "ft³"}
